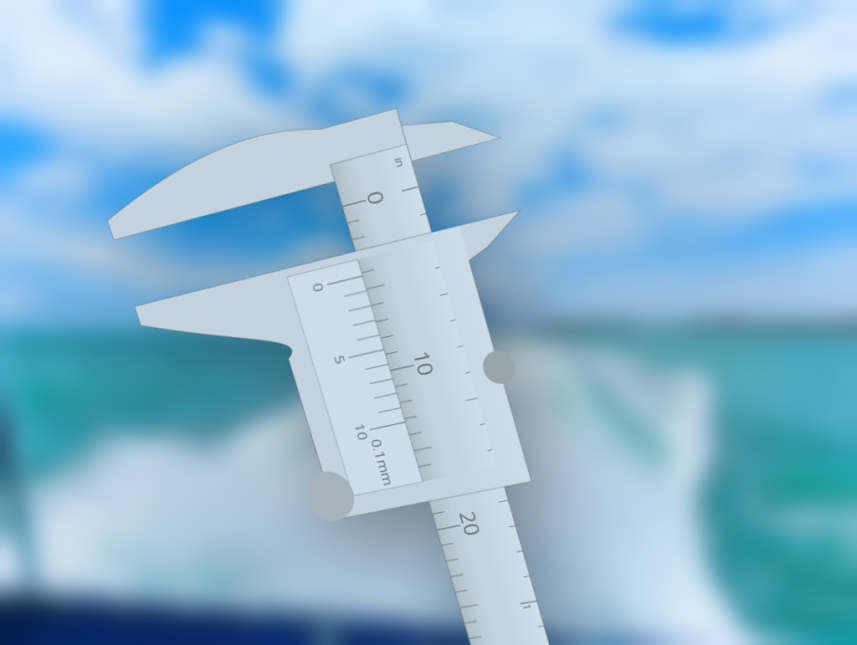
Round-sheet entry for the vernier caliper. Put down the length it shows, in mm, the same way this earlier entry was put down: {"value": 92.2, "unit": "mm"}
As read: {"value": 4.2, "unit": "mm"}
